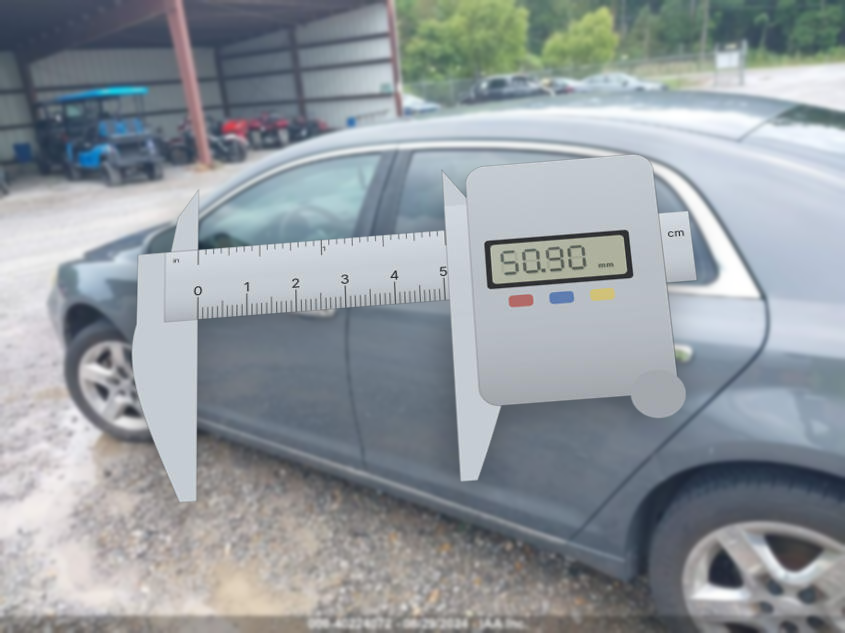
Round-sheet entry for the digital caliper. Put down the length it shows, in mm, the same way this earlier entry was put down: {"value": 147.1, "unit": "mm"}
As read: {"value": 50.90, "unit": "mm"}
